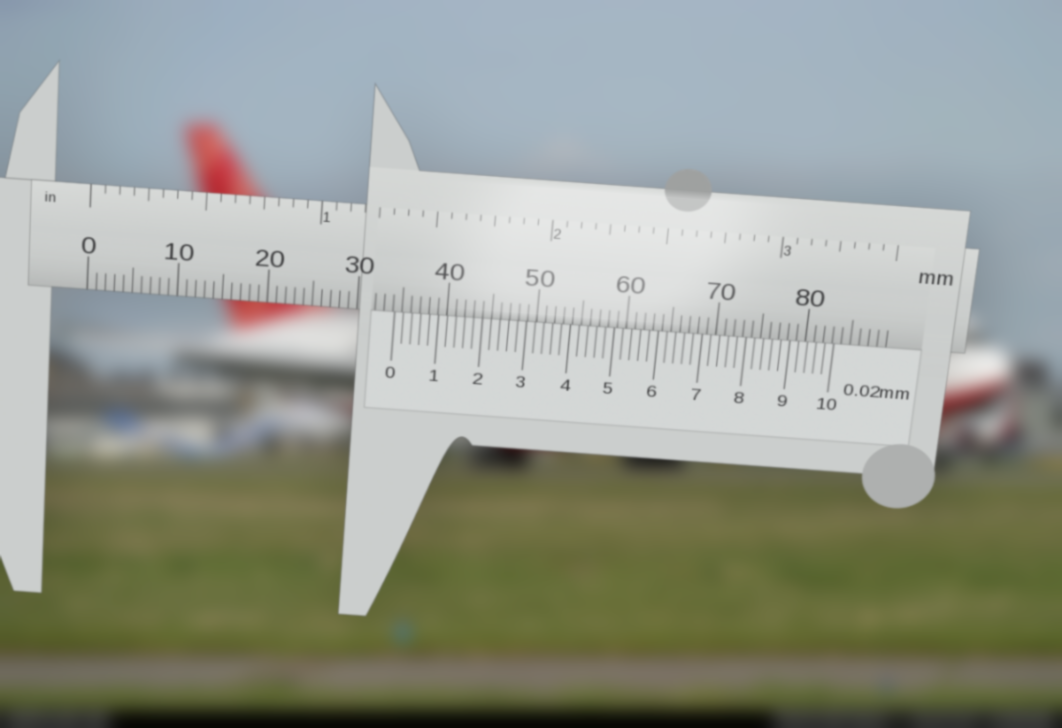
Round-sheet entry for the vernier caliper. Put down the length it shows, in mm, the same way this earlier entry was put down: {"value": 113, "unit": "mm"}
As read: {"value": 34.2, "unit": "mm"}
